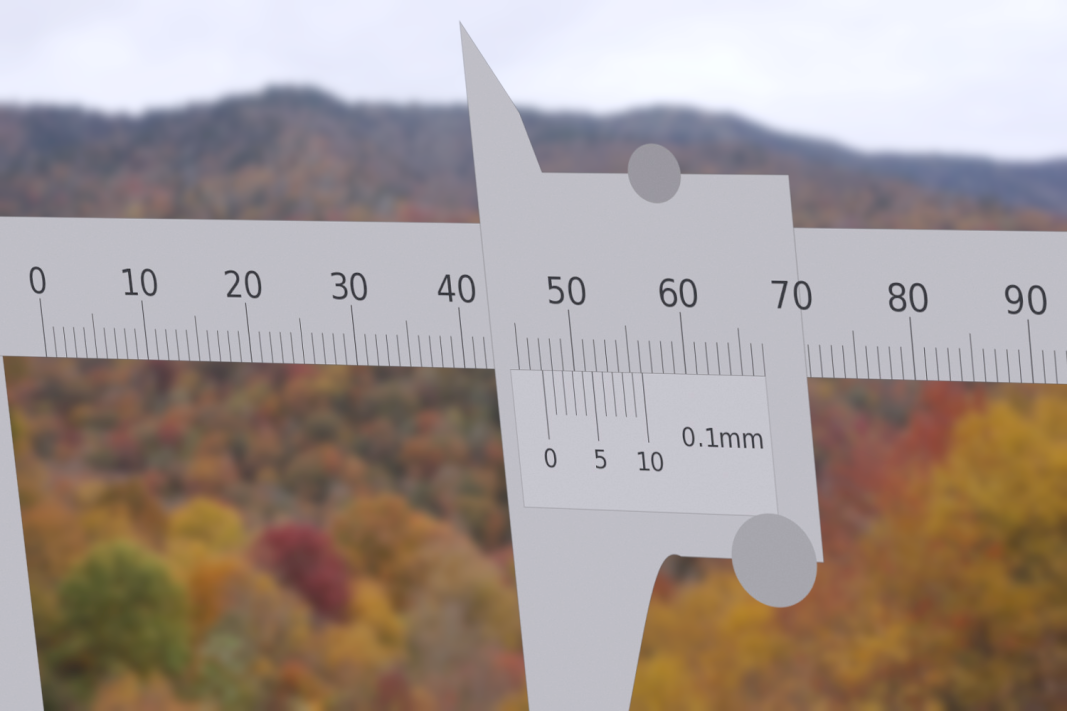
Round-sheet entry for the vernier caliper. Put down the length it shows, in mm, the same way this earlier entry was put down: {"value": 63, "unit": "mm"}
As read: {"value": 47.1, "unit": "mm"}
